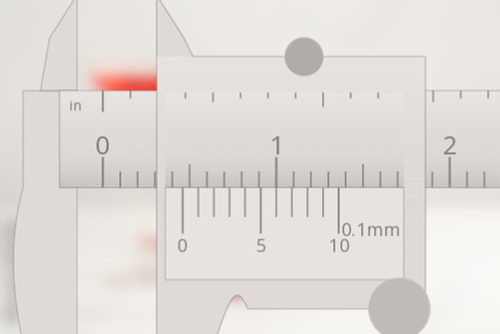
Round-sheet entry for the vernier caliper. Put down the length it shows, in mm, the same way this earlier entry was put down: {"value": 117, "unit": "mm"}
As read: {"value": 4.6, "unit": "mm"}
